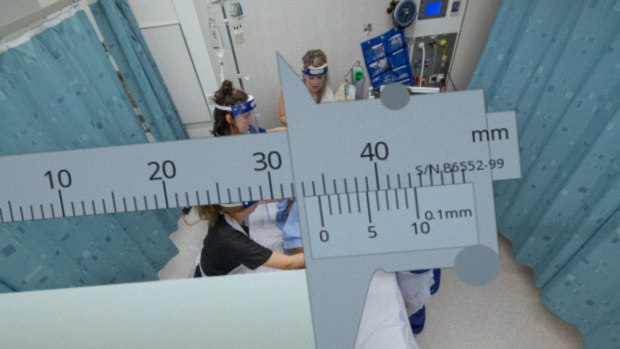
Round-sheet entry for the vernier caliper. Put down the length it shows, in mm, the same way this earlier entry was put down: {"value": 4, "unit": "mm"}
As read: {"value": 34.4, "unit": "mm"}
